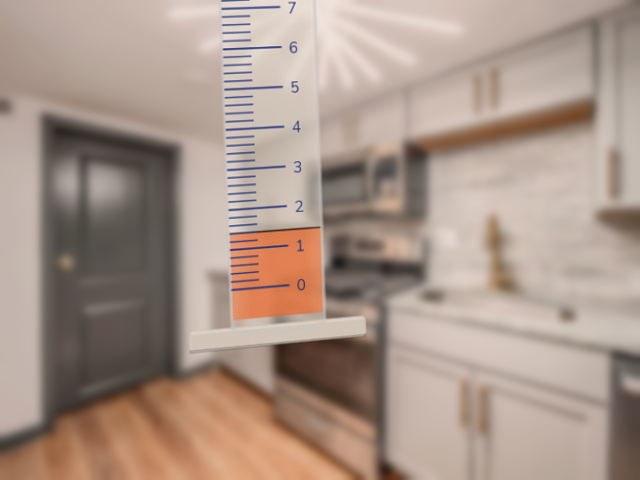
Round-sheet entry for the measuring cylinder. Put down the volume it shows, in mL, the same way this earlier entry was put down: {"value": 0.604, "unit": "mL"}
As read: {"value": 1.4, "unit": "mL"}
